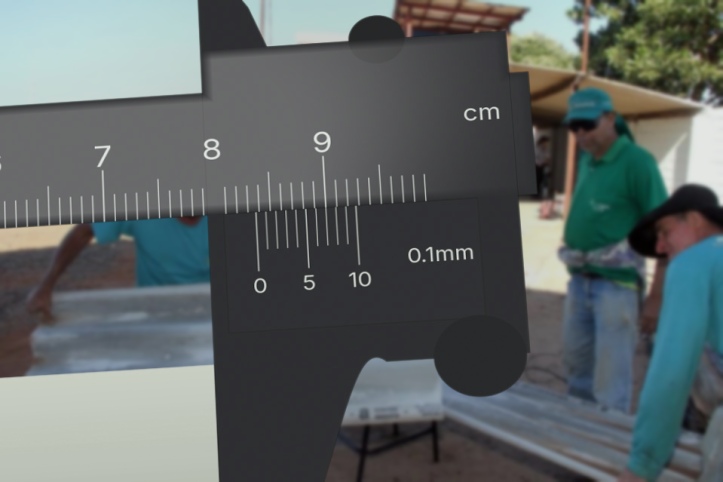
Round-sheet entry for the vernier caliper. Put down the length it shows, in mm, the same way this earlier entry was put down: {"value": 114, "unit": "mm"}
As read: {"value": 83.7, "unit": "mm"}
